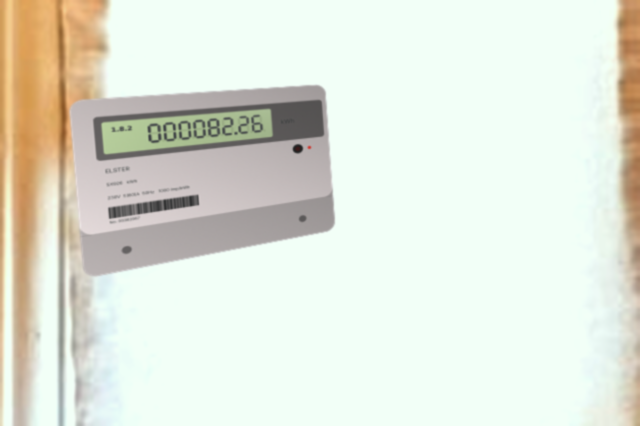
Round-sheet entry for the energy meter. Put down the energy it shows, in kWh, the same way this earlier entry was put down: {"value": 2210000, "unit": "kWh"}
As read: {"value": 82.26, "unit": "kWh"}
